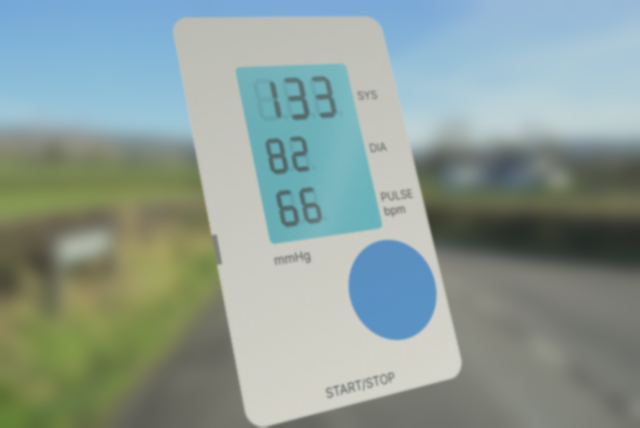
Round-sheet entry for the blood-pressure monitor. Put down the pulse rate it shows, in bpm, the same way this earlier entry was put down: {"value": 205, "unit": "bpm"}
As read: {"value": 66, "unit": "bpm"}
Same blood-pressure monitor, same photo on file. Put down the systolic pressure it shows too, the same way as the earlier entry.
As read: {"value": 133, "unit": "mmHg"}
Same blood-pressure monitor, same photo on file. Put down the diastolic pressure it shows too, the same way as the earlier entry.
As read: {"value": 82, "unit": "mmHg"}
